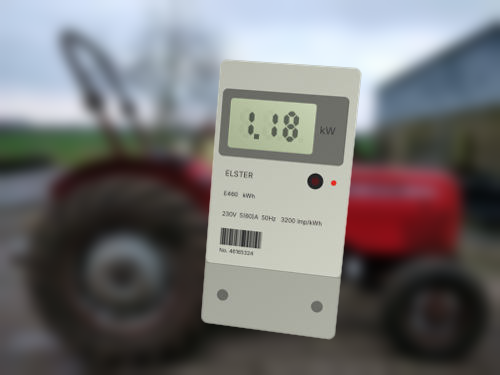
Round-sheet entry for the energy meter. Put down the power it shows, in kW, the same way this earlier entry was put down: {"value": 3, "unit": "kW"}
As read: {"value": 1.18, "unit": "kW"}
